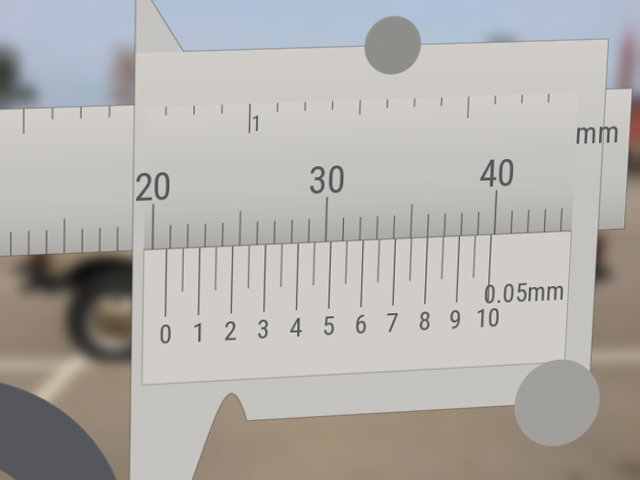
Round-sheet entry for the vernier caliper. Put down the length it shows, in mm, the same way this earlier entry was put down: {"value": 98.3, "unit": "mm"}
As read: {"value": 20.8, "unit": "mm"}
